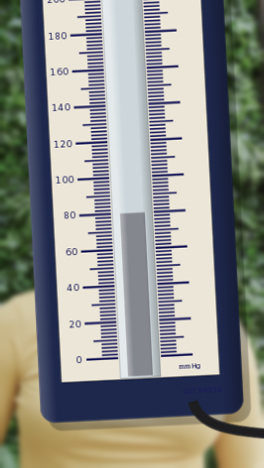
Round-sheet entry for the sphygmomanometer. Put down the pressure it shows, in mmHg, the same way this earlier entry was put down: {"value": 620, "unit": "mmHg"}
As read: {"value": 80, "unit": "mmHg"}
